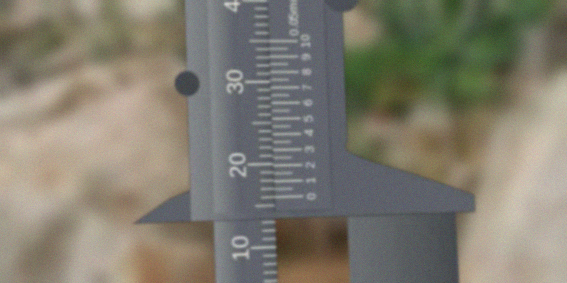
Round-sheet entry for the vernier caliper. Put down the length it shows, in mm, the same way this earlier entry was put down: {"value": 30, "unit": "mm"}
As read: {"value": 16.0, "unit": "mm"}
